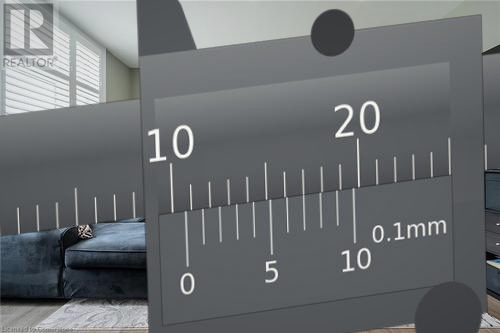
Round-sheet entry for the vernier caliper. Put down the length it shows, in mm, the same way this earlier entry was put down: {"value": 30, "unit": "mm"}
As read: {"value": 10.7, "unit": "mm"}
